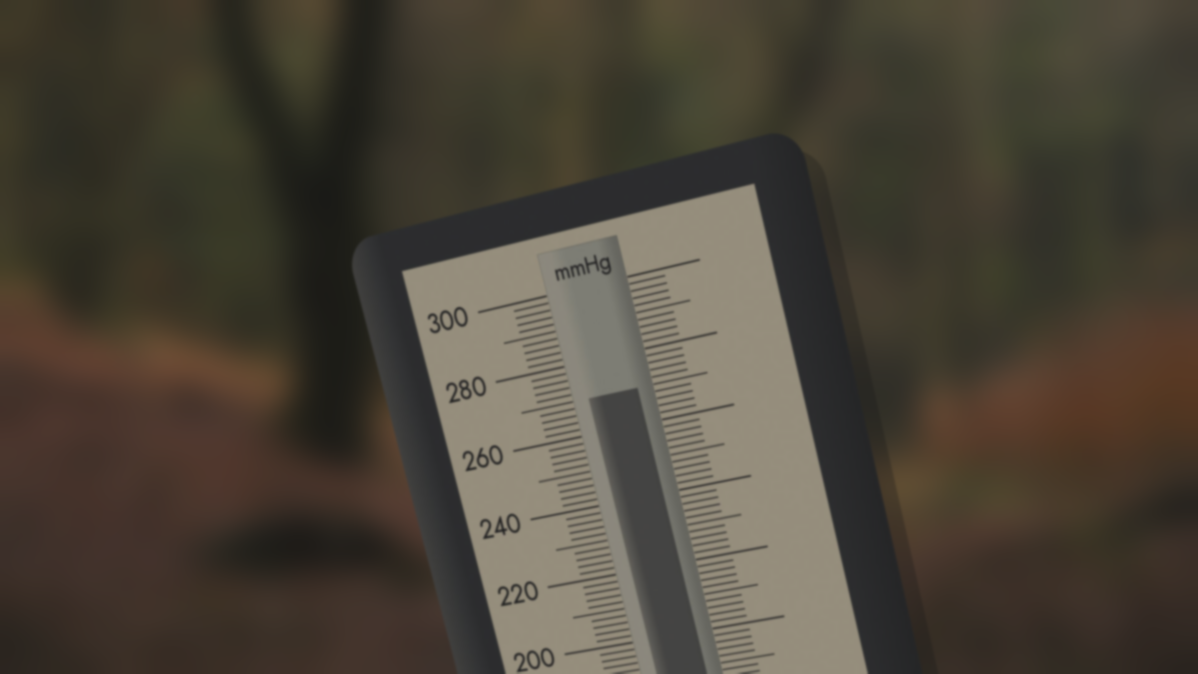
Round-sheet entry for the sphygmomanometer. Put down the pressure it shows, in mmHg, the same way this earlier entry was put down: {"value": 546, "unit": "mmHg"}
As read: {"value": 270, "unit": "mmHg"}
